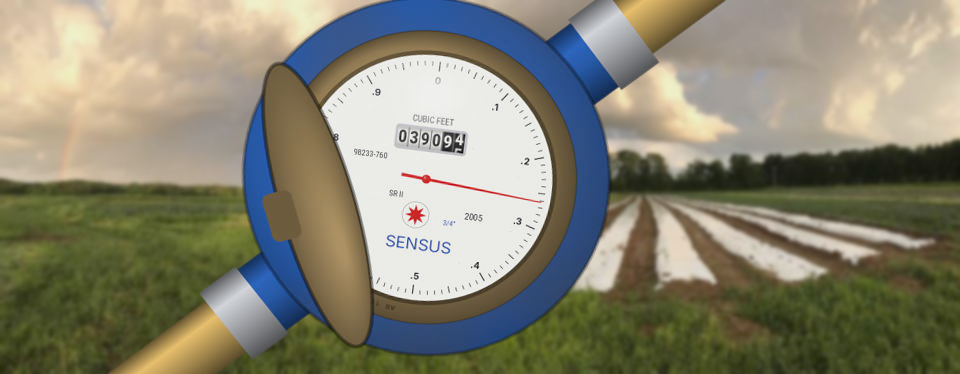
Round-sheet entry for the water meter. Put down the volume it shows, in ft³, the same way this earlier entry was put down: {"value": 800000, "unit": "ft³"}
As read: {"value": 39094.26, "unit": "ft³"}
